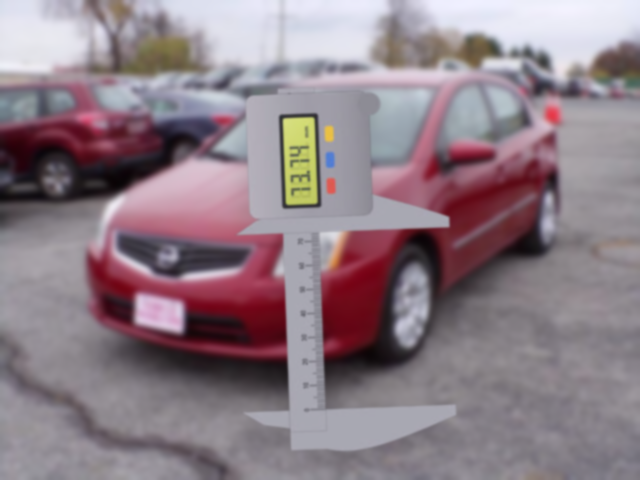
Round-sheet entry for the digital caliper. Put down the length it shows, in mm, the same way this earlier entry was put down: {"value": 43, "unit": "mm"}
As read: {"value": 73.74, "unit": "mm"}
